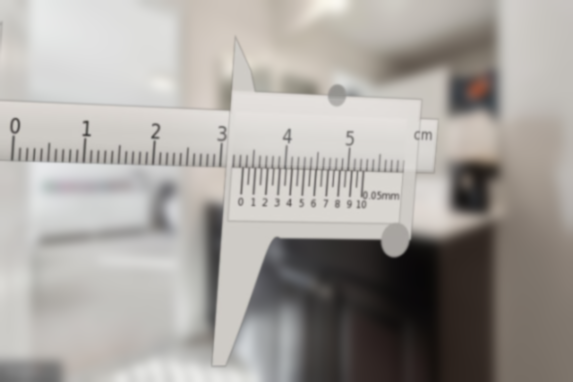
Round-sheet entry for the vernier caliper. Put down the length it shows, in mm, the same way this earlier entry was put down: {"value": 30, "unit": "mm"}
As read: {"value": 33.5, "unit": "mm"}
